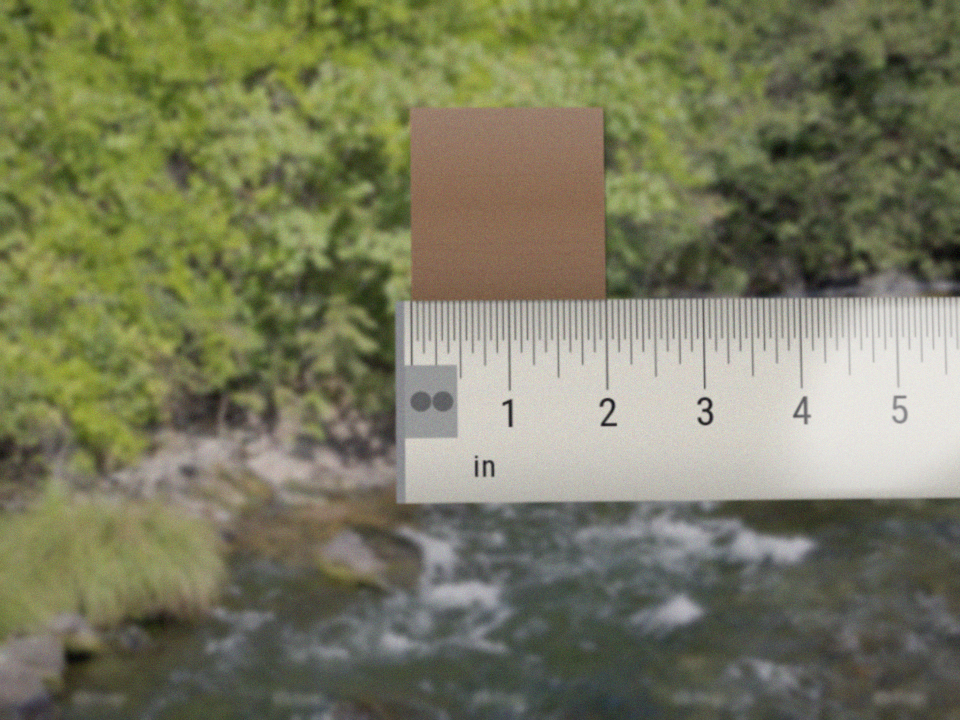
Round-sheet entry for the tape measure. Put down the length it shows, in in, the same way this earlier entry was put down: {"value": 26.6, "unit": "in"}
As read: {"value": 2, "unit": "in"}
